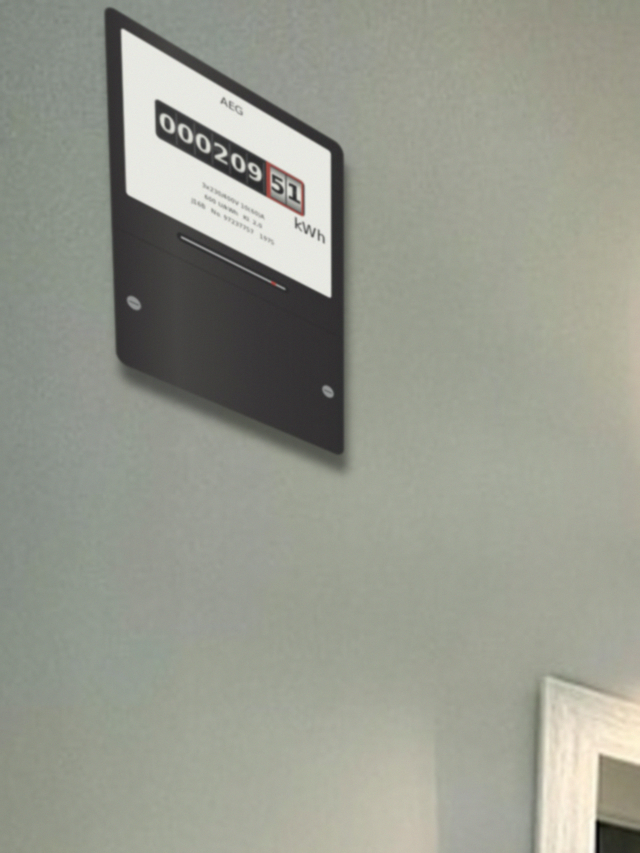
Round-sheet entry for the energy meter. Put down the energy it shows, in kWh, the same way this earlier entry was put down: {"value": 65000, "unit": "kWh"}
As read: {"value": 209.51, "unit": "kWh"}
